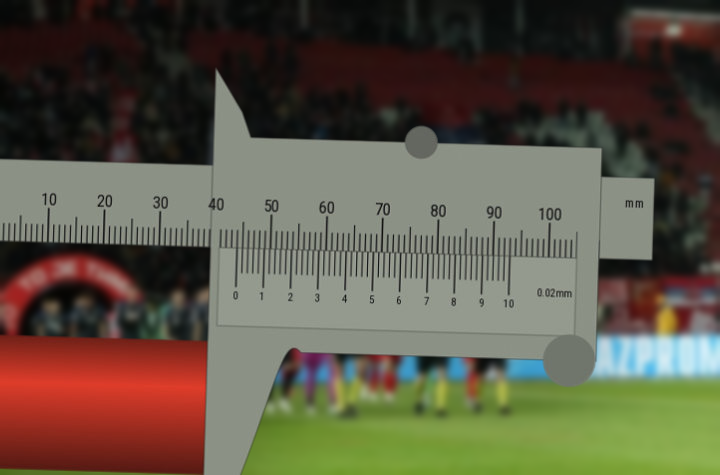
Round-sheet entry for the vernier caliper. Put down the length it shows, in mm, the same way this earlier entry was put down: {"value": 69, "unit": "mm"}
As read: {"value": 44.0, "unit": "mm"}
